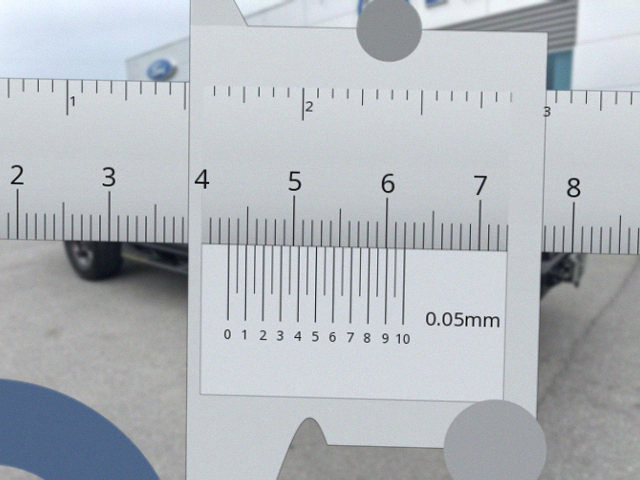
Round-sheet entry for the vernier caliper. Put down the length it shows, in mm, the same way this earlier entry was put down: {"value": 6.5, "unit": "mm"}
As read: {"value": 43.0, "unit": "mm"}
